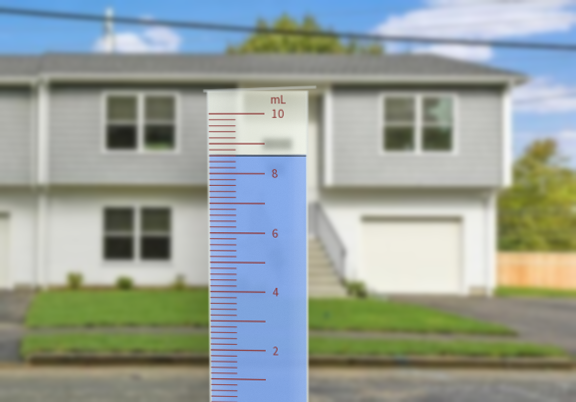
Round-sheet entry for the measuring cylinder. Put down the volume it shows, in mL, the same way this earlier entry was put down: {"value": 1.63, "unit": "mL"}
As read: {"value": 8.6, "unit": "mL"}
